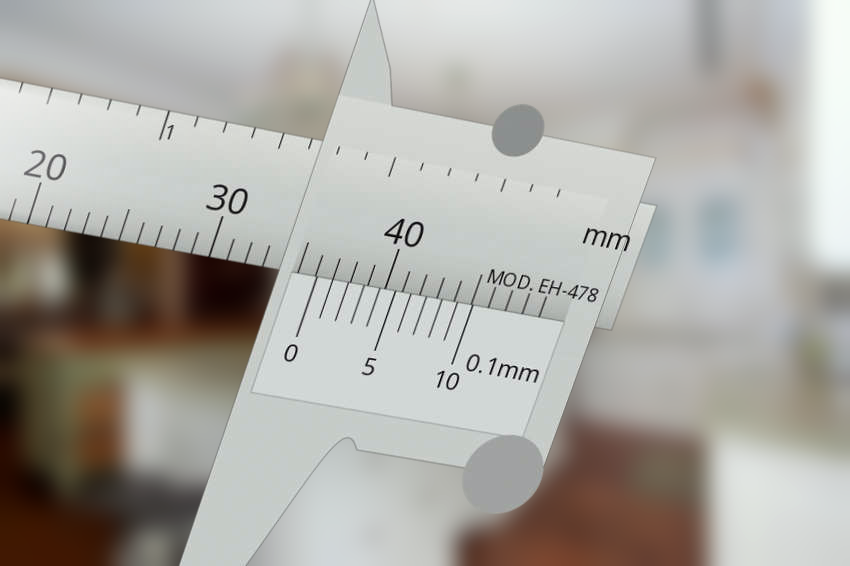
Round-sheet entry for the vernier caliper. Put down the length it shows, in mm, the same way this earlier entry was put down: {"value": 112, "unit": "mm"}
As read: {"value": 36.1, "unit": "mm"}
